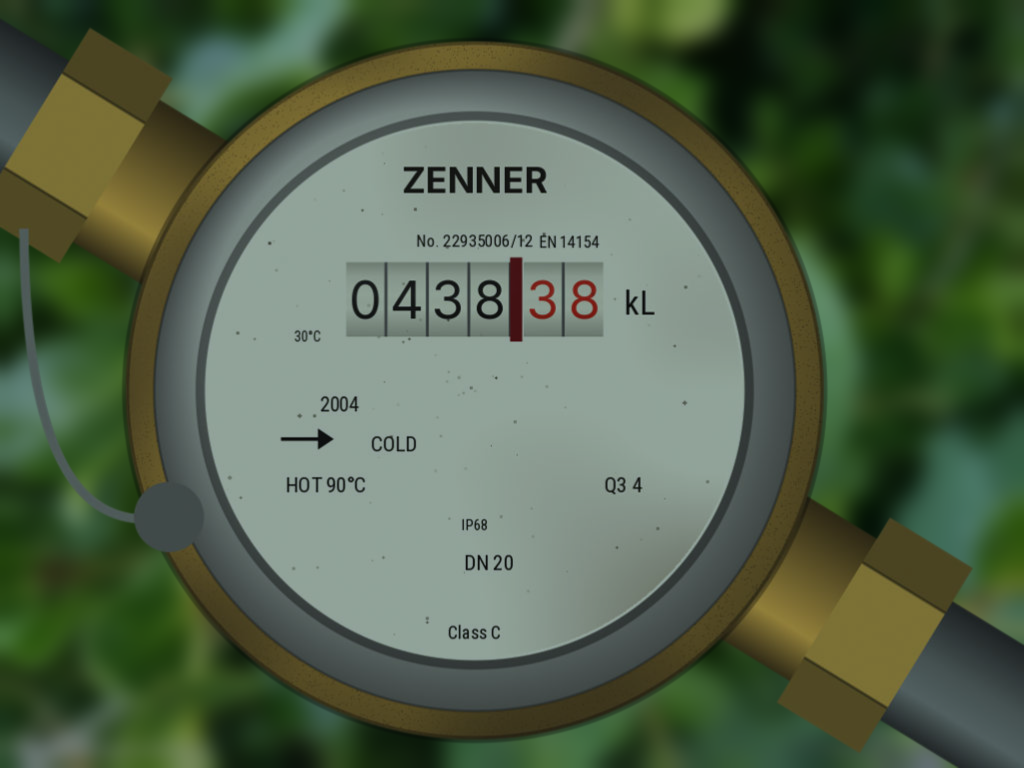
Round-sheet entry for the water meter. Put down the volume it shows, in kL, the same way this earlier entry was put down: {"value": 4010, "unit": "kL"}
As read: {"value": 438.38, "unit": "kL"}
